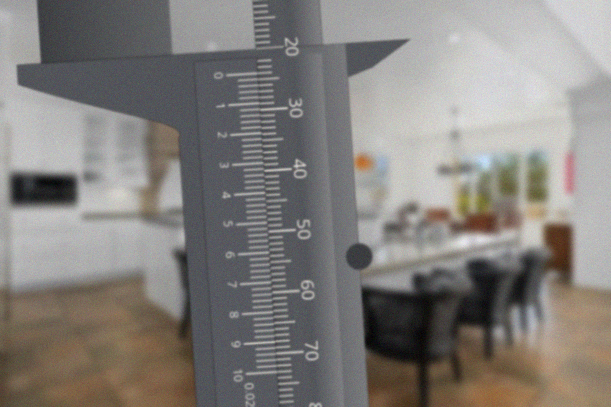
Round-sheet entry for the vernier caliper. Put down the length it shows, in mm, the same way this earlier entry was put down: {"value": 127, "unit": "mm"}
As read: {"value": 24.0, "unit": "mm"}
